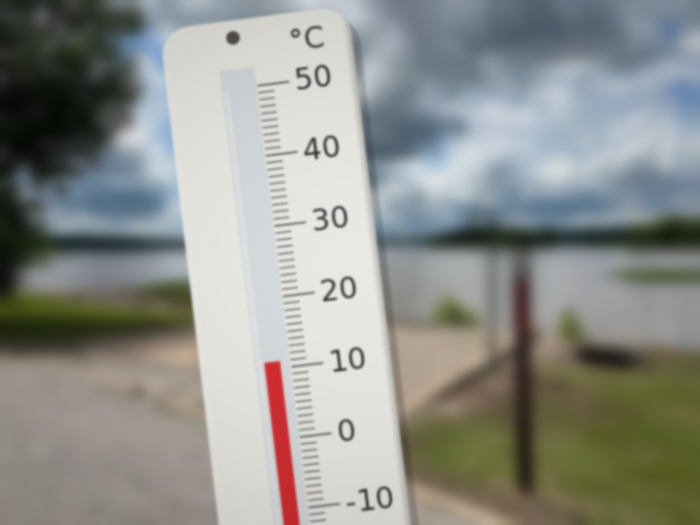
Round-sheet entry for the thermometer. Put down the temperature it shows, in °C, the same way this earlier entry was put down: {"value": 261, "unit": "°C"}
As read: {"value": 11, "unit": "°C"}
